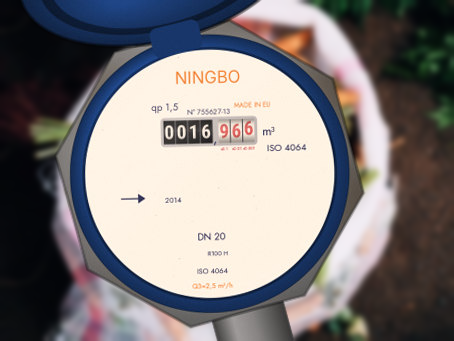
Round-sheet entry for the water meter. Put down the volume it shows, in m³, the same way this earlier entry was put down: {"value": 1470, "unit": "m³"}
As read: {"value": 16.966, "unit": "m³"}
